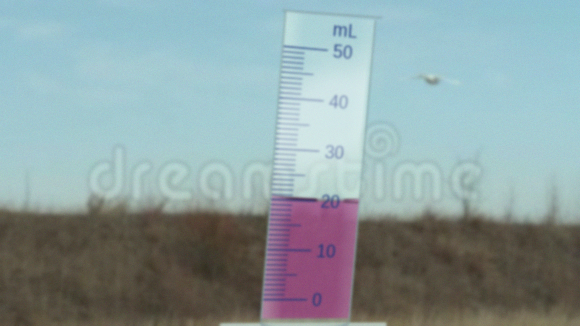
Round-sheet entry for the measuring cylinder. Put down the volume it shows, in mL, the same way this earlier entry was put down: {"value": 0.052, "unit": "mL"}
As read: {"value": 20, "unit": "mL"}
